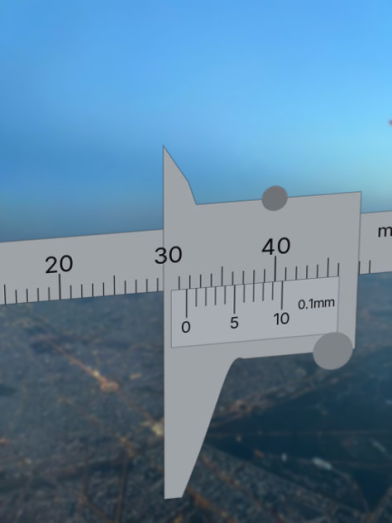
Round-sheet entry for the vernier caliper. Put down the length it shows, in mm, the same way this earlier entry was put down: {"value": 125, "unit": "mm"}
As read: {"value": 31.7, "unit": "mm"}
